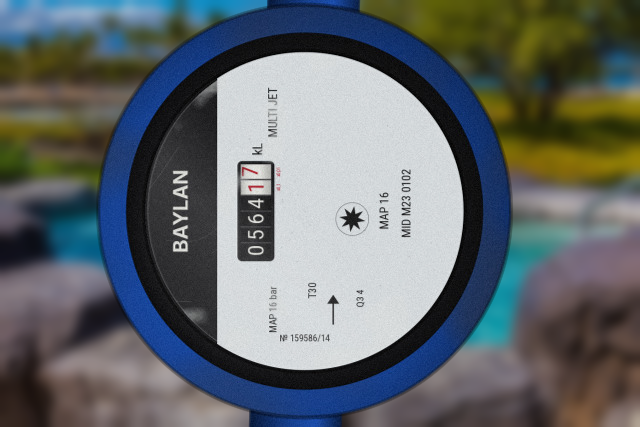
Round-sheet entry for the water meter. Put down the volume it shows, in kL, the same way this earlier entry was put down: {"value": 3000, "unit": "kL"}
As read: {"value": 564.17, "unit": "kL"}
